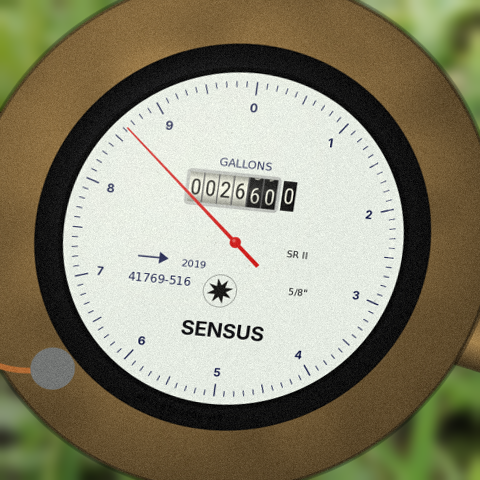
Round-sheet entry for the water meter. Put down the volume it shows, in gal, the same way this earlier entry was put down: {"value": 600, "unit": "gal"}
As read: {"value": 26598.6, "unit": "gal"}
